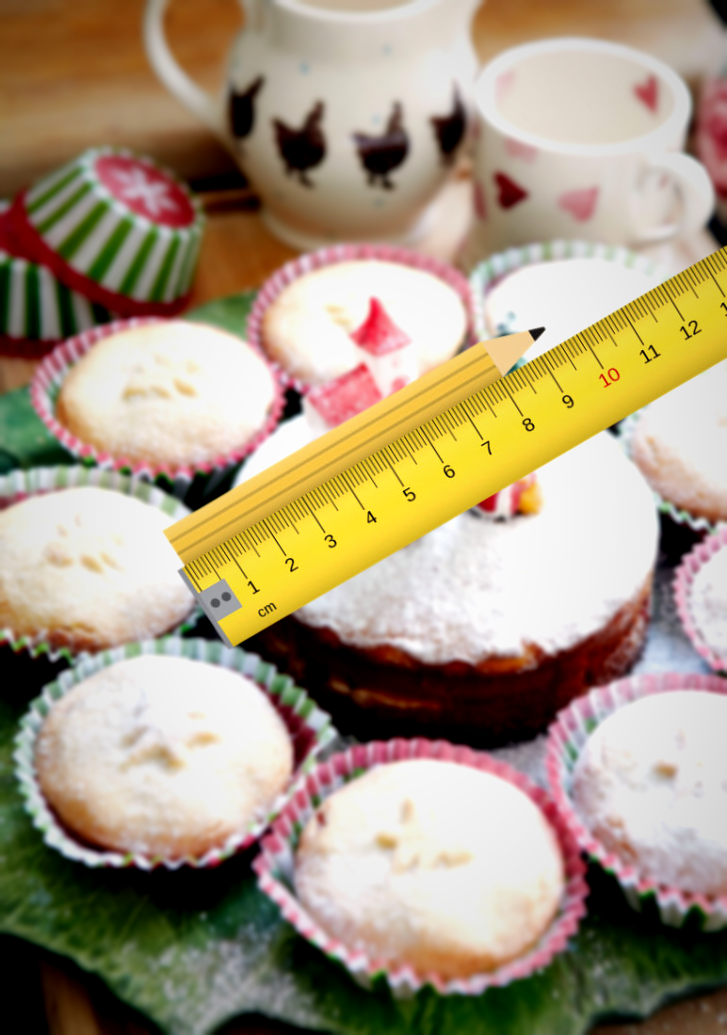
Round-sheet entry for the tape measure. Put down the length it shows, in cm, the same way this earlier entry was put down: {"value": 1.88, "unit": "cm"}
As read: {"value": 9.4, "unit": "cm"}
